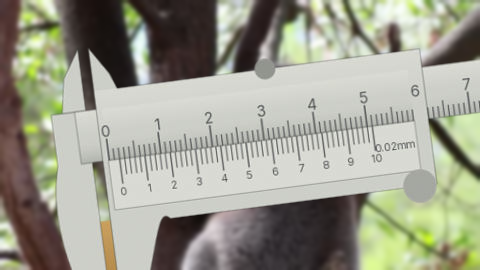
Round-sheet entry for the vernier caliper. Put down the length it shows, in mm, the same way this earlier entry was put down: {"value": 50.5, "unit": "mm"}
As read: {"value": 2.0, "unit": "mm"}
